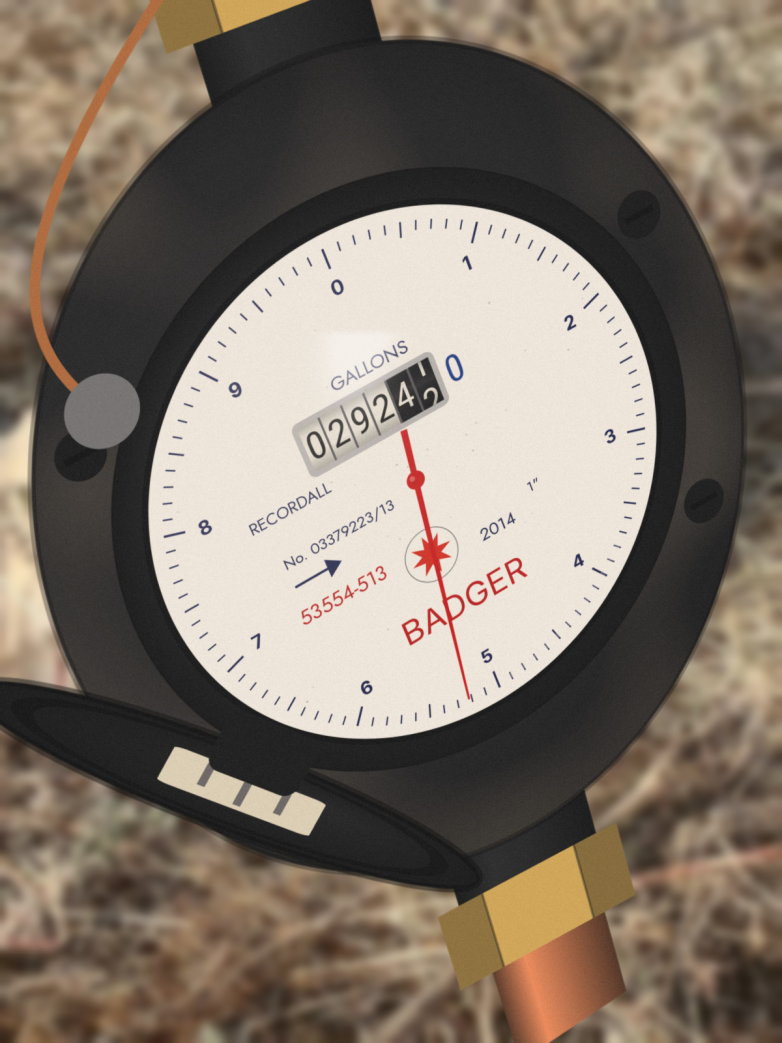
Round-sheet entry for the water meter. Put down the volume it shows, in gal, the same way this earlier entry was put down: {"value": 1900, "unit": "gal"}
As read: {"value": 292415.2, "unit": "gal"}
